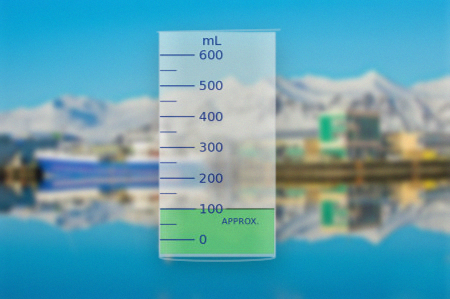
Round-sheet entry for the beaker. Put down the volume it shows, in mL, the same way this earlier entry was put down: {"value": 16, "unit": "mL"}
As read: {"value": 100, "unit": "mL"}
